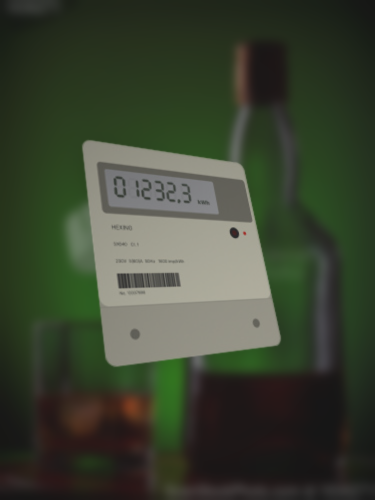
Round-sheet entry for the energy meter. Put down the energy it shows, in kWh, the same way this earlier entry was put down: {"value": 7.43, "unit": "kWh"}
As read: {"value": 1232.3, "unit": "kWh"}
